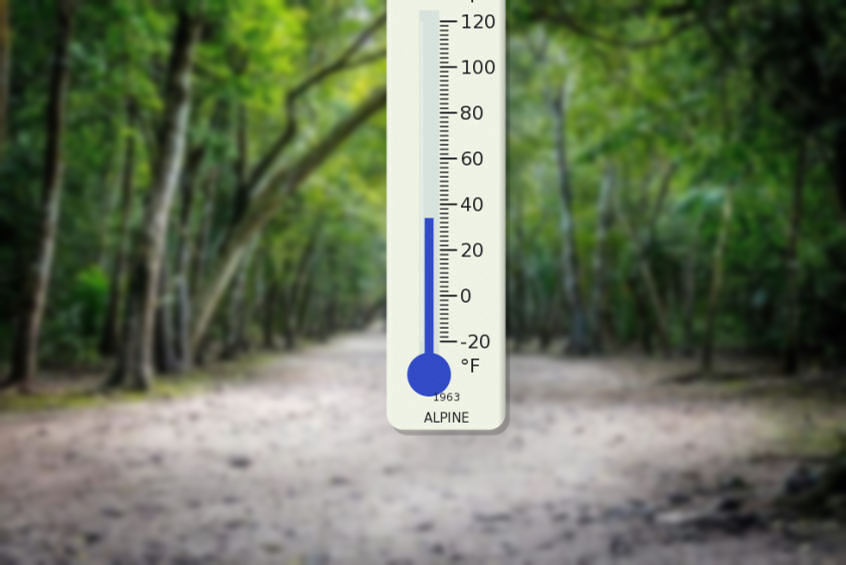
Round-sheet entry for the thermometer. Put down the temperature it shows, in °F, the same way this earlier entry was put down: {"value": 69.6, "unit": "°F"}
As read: {"value": 34, "unit": "°F"}
